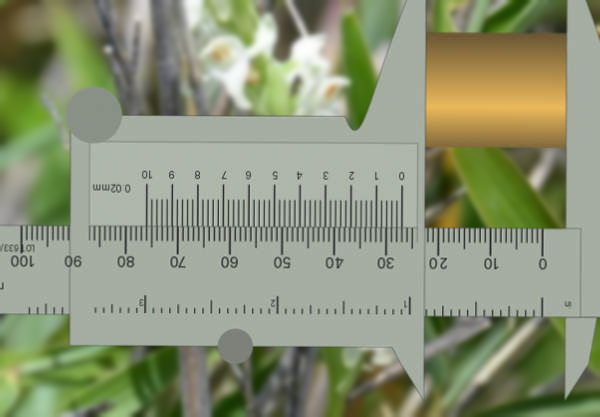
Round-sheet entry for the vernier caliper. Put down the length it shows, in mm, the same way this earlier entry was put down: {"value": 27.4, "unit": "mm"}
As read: {"value": 27.0, "unit": "mm"}
